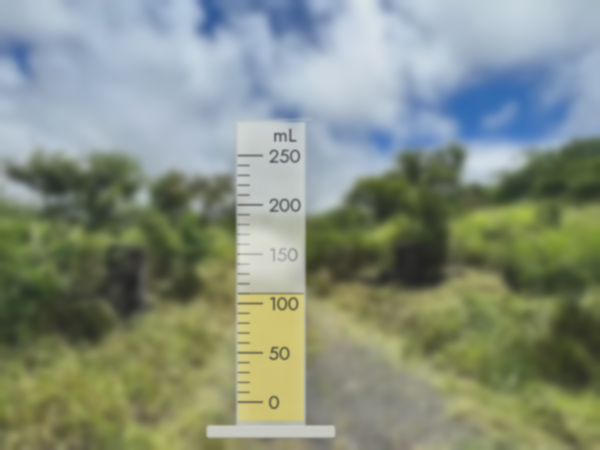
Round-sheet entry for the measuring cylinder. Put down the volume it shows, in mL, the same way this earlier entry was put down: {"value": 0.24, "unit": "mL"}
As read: {"value": 110, "unit": "mL"}
